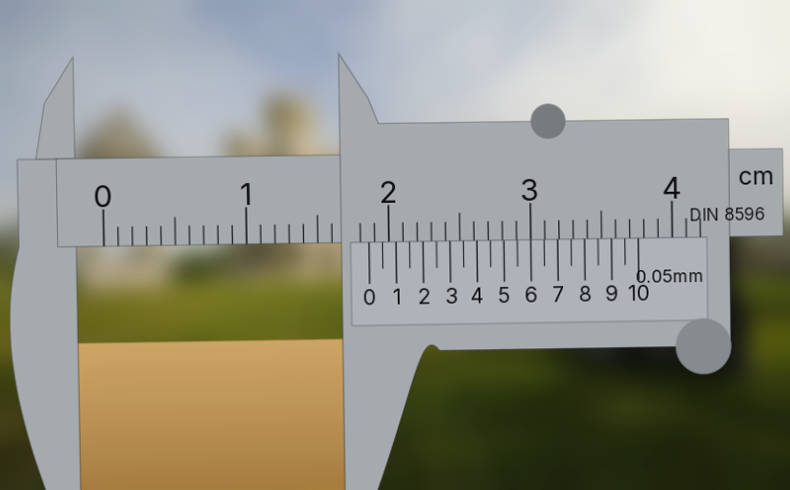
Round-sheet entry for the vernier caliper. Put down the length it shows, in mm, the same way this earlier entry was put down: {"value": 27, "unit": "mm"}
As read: {"value": 18.6, "unit": "mm"}
